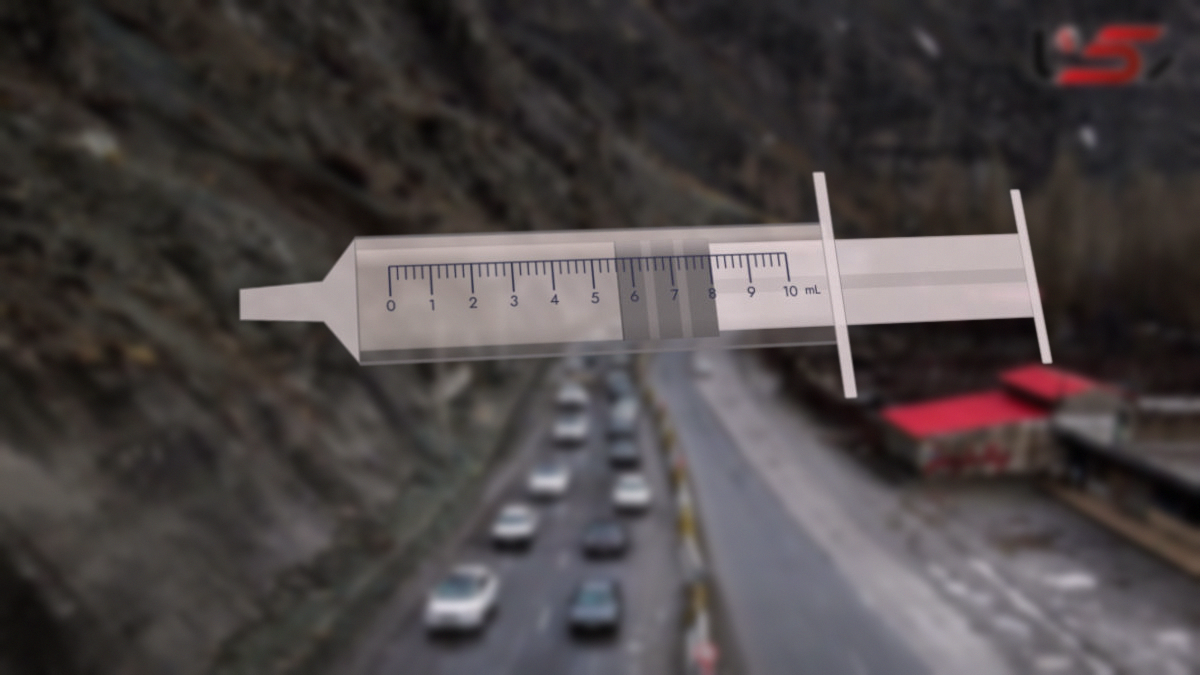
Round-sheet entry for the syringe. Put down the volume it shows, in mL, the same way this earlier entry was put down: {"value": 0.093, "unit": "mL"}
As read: {"value": 5.6, "unit": "mL"}
